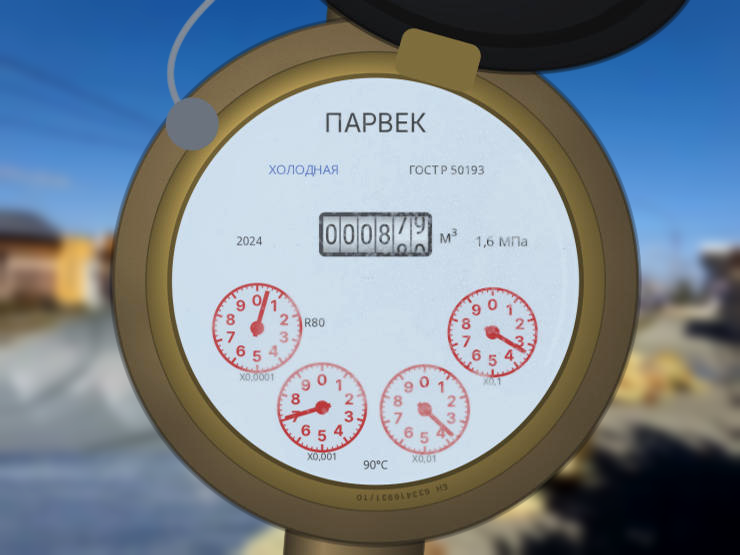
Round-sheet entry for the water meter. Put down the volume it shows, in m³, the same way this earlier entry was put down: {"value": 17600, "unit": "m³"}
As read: {"value": 879.3370, "unit": "m³"}
